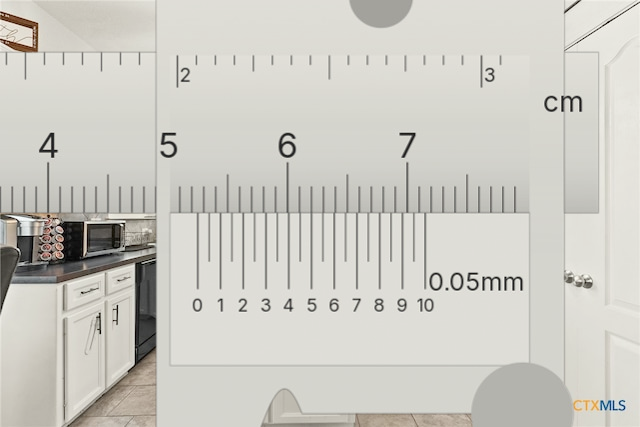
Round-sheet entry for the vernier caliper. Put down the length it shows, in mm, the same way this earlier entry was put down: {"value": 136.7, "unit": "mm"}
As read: {"value": 52.5, "unit": "mm"}
